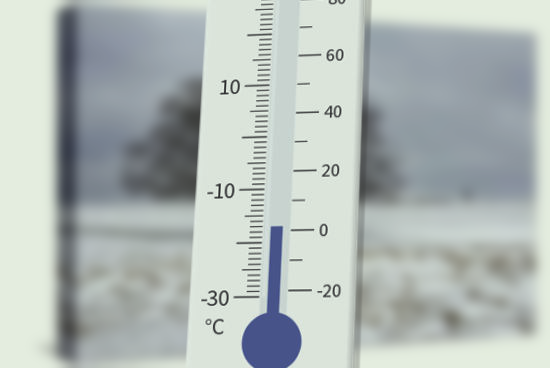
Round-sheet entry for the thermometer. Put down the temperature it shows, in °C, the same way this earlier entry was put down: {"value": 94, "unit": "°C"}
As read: {"value": -17, "unit": "°C"}
